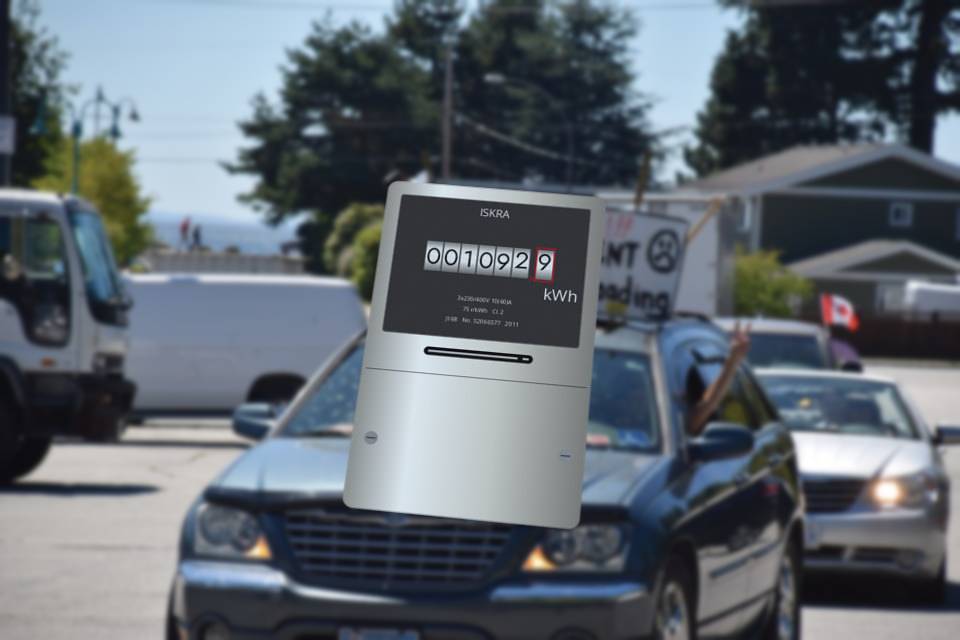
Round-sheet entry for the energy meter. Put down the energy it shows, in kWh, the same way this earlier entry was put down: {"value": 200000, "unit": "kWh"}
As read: {"value": 1092.9, "unit": "kWh"}
